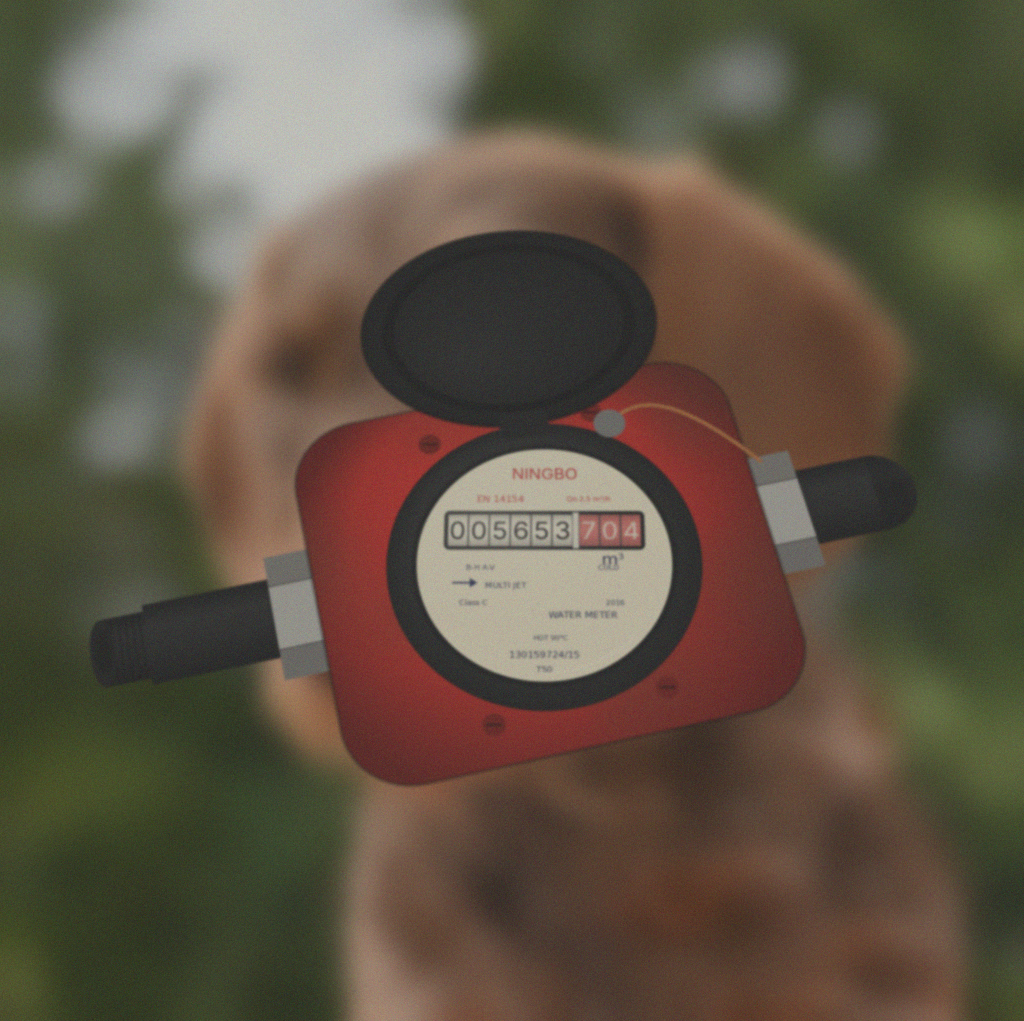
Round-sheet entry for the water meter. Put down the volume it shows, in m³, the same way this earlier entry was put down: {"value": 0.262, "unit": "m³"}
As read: {"value": 5653.704, "unit": "m³"}
